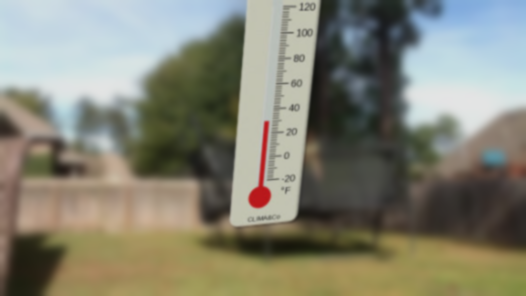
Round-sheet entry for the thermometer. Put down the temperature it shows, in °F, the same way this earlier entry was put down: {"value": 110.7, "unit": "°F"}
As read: {"value": 30, "unit": "°F"}
